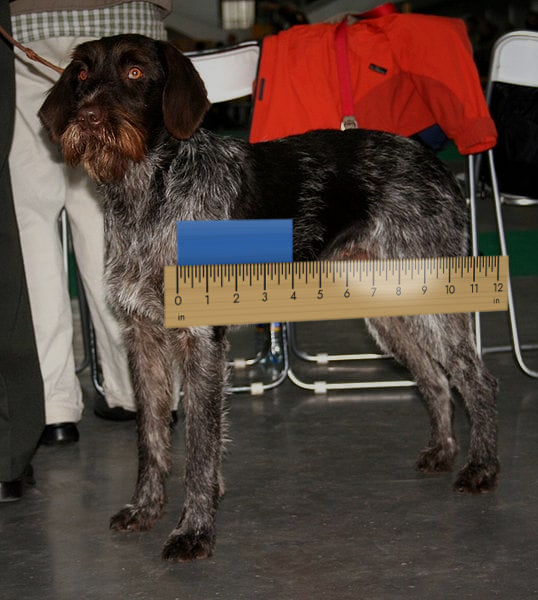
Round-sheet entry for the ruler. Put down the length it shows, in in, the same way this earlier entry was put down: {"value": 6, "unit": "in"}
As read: {"value": 4, "unit": "in"}
